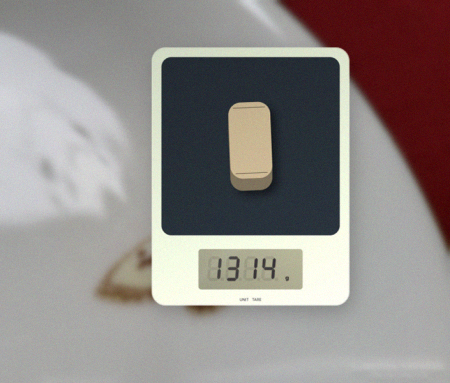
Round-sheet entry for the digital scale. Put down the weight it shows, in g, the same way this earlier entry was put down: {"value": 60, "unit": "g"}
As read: {"value": 1314, "unit": "g"}
